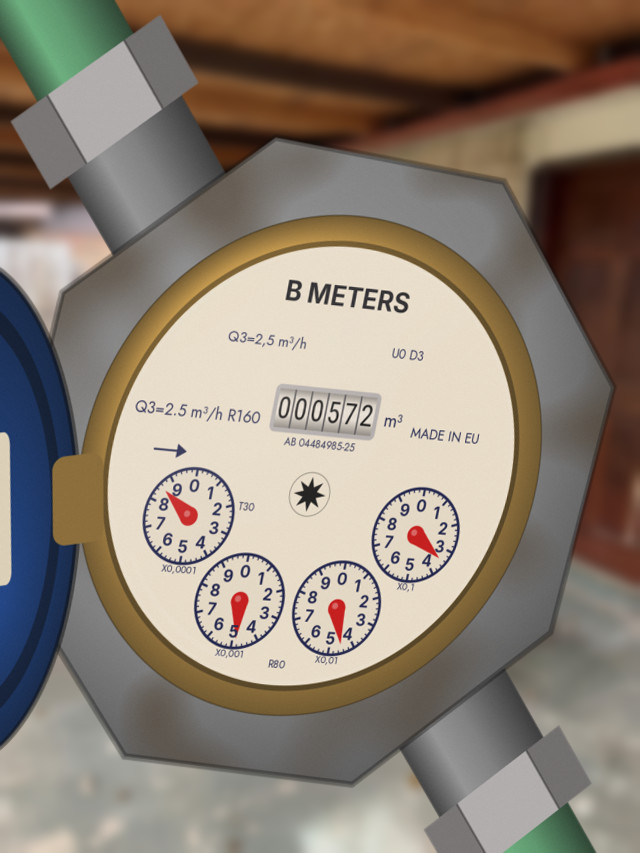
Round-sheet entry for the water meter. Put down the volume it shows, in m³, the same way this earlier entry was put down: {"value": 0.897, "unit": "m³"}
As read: {"value": 572.3448, "unit": "m³"}
